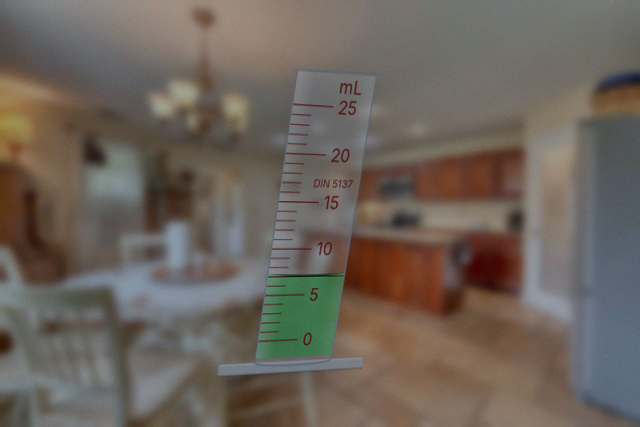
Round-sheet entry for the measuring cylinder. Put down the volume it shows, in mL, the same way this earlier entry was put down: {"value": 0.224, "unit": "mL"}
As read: {"value": 7, "unit": "mL"}
